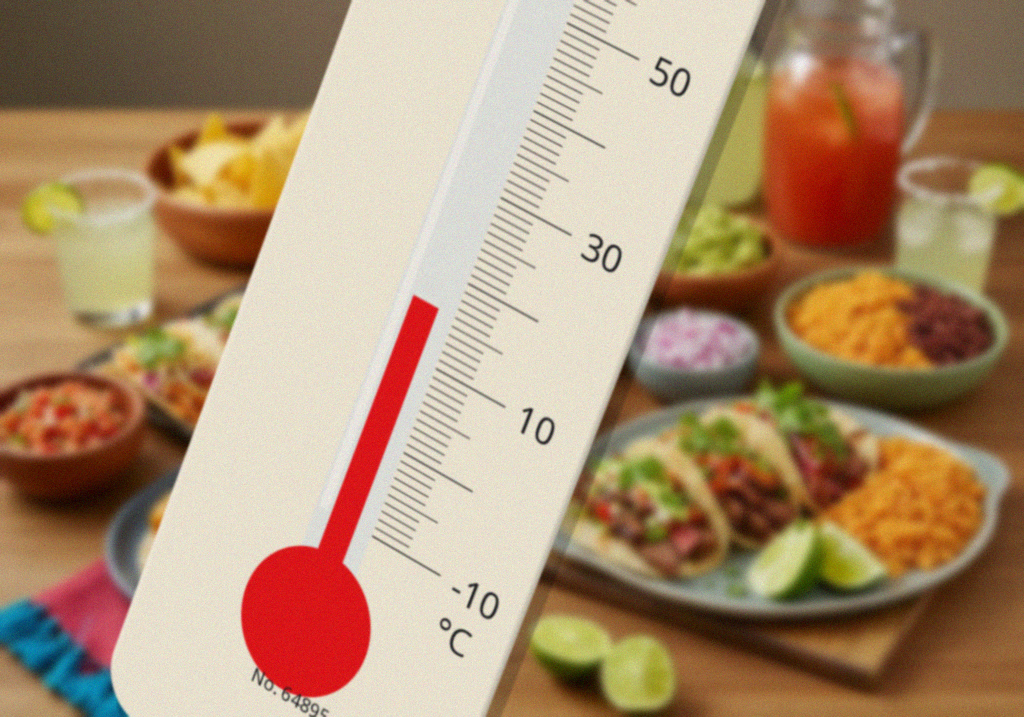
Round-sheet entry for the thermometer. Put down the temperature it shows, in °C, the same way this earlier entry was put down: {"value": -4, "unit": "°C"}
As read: {"value": 16, "unit": "°C"}
